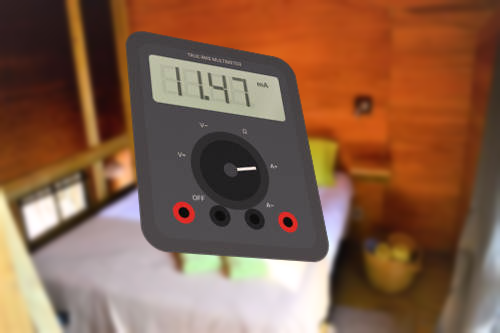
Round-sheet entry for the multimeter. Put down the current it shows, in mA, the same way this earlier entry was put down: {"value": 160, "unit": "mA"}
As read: {"value": 11.47, "unit": "mA"}
